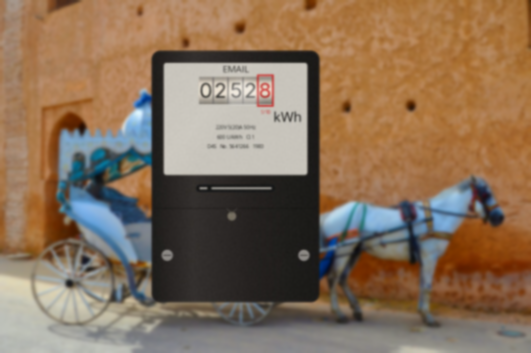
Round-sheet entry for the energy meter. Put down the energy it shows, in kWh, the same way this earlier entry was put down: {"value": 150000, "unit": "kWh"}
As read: {"value": 252.8, "unit": "kWh"}
